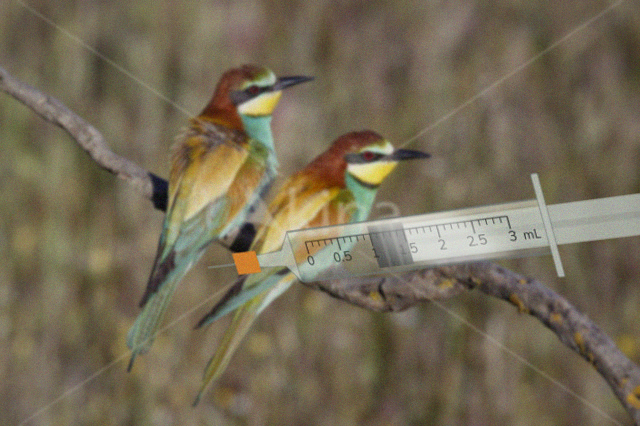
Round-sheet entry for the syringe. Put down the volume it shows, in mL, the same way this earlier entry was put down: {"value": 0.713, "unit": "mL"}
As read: {"value": 1, "unit": "mL"}
